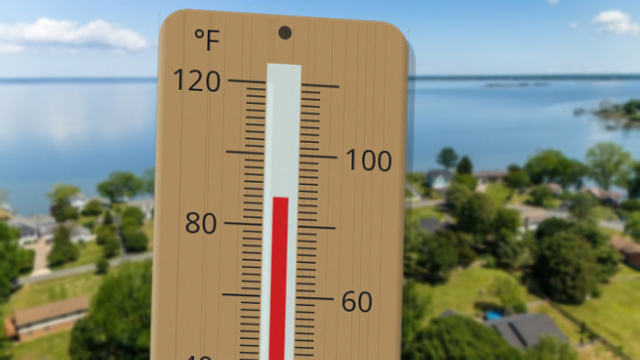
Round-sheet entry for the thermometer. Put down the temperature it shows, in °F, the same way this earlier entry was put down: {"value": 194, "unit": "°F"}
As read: {"value": 88, "unit": "°F"}
